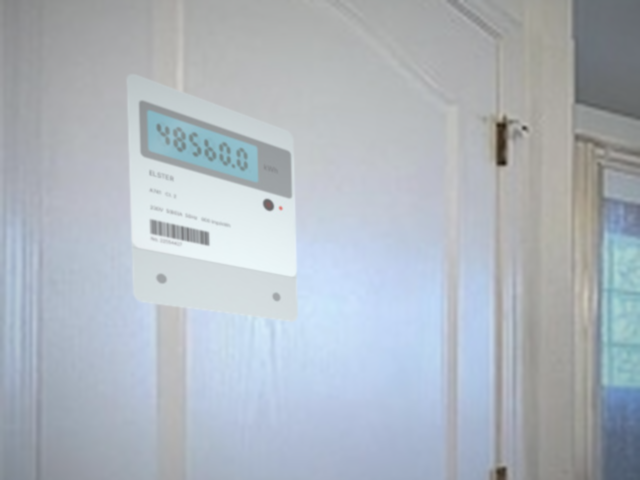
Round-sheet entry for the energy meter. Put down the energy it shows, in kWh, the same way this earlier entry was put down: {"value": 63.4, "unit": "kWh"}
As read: {"value": 48560.0, "unit": "kWh"}
